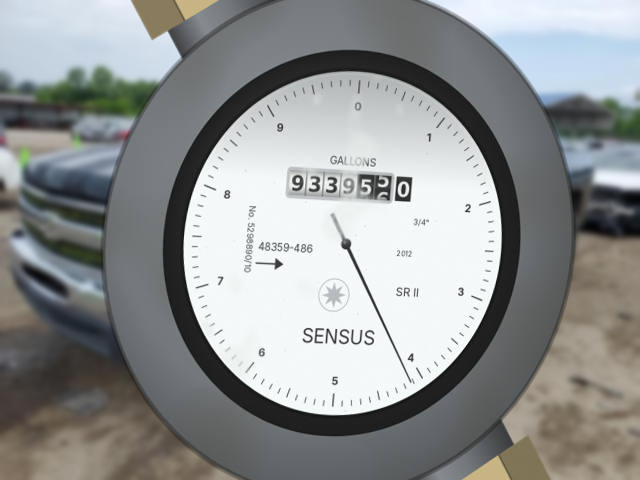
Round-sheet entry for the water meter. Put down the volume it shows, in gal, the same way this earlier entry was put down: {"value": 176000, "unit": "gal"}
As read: {"value": 9339554.1, "unit": "gal"}
